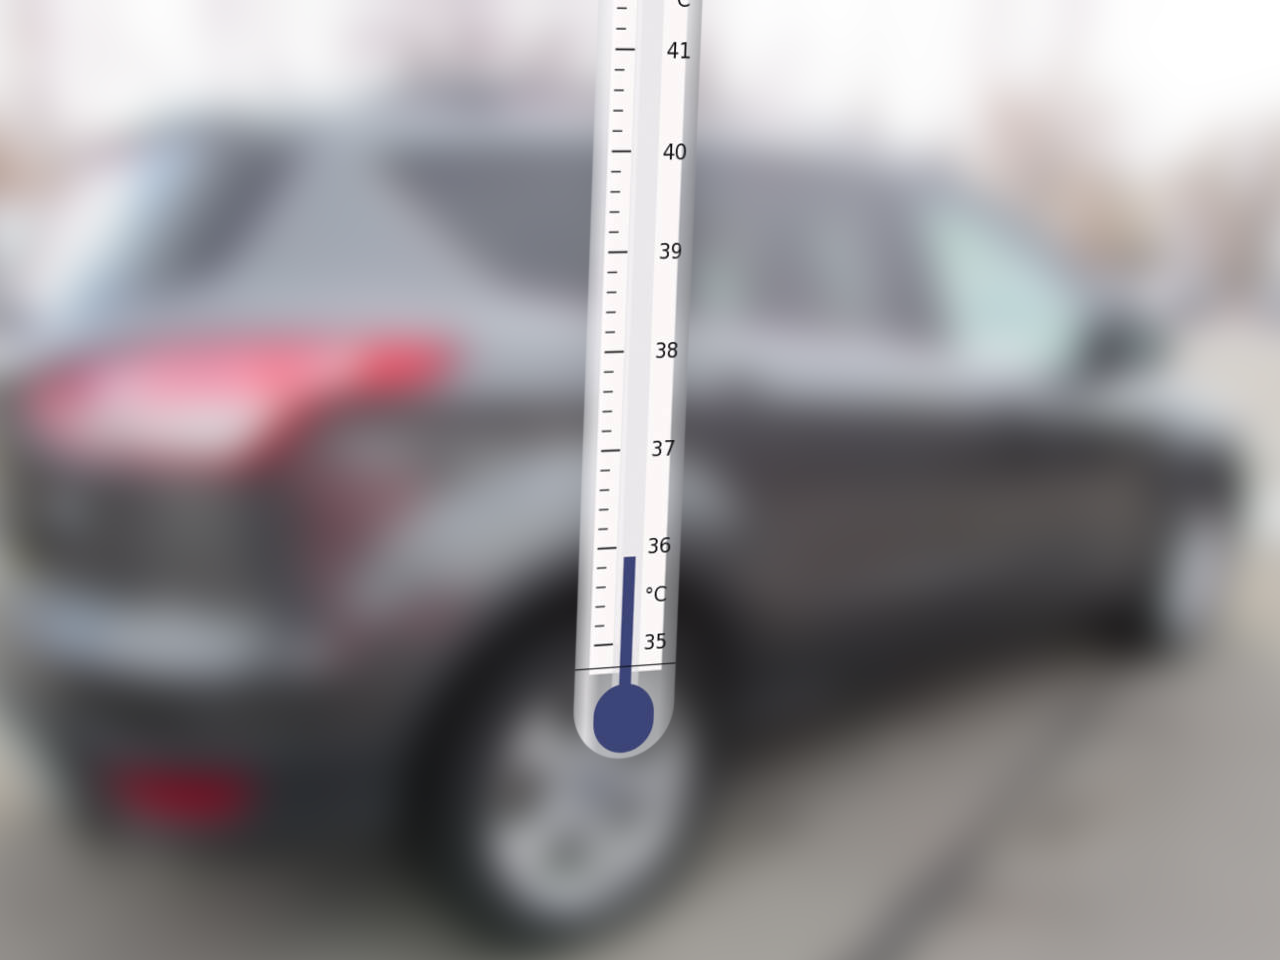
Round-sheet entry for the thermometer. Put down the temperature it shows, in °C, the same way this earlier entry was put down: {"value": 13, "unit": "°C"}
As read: {"value": 35.9, "unit": "°C"}
